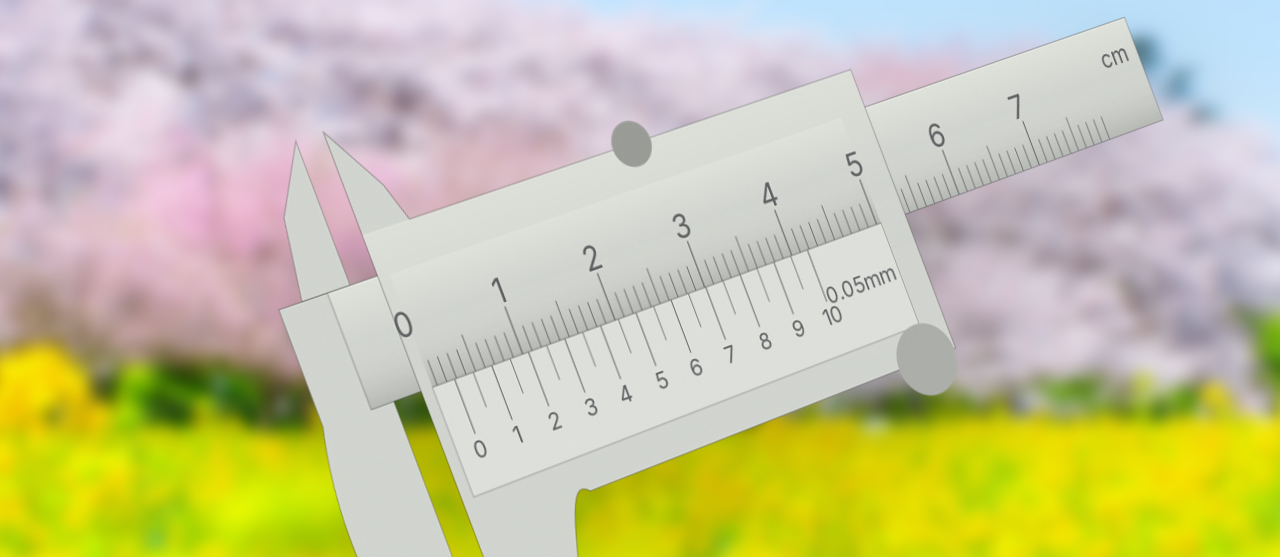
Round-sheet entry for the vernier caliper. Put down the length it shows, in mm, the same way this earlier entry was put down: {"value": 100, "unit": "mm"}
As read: {"value": 2.8, "unit": "mm"}
